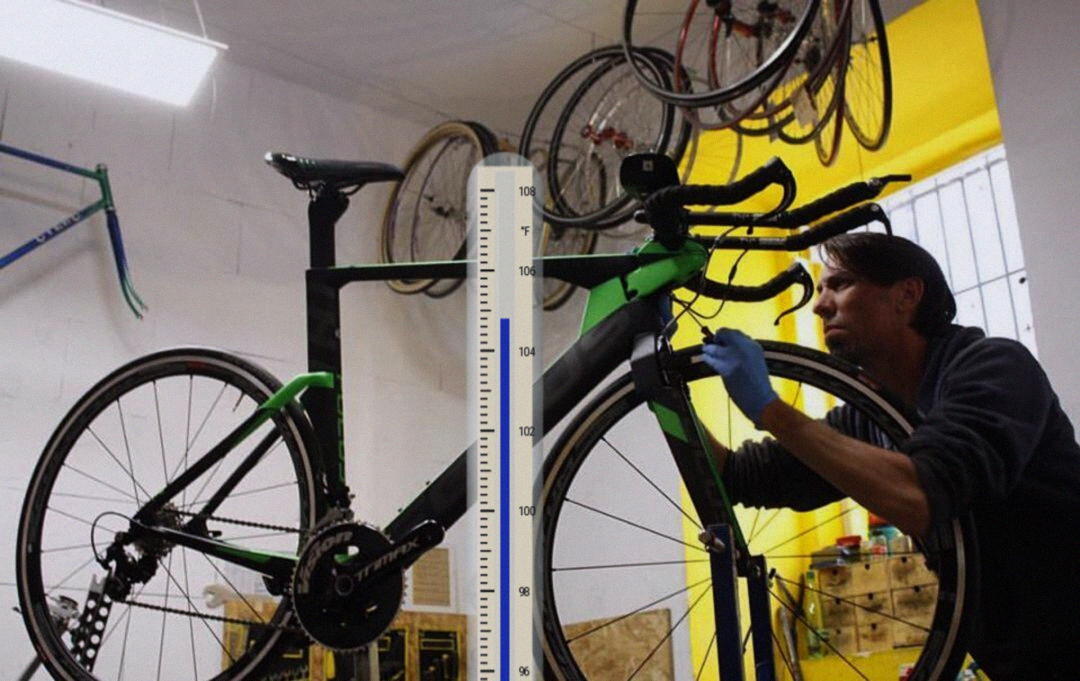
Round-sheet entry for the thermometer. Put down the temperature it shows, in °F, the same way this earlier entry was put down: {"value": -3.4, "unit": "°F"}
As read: {"value": 104.8, "unit": "°F"}
